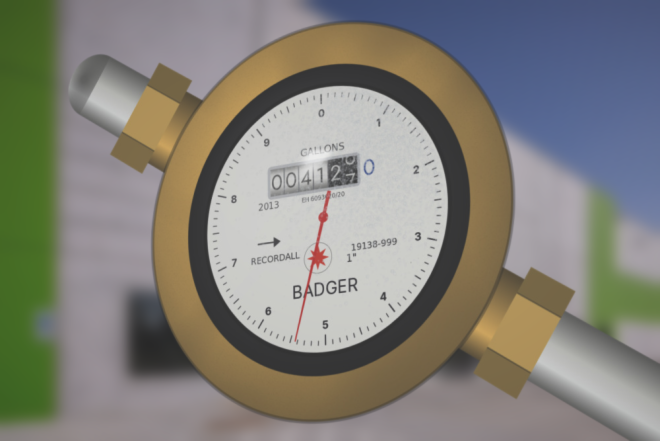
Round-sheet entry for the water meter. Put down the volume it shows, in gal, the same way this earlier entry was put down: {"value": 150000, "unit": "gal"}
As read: {"value": 41265.4, "unit": "gal"}
